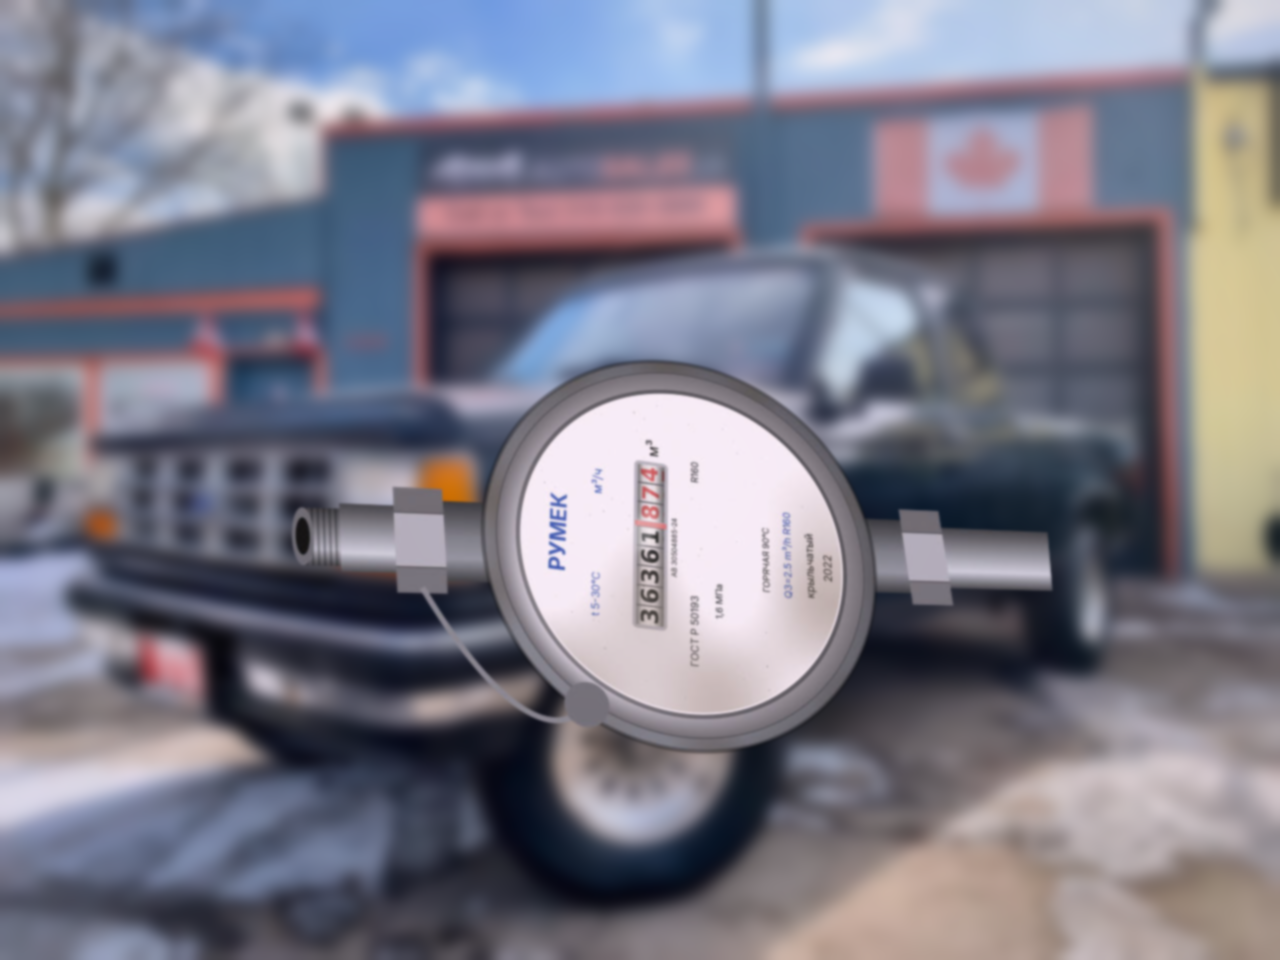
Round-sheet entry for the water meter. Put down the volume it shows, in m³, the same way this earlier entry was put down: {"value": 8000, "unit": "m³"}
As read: {"value": 36361.874, "unit": "m³"}
